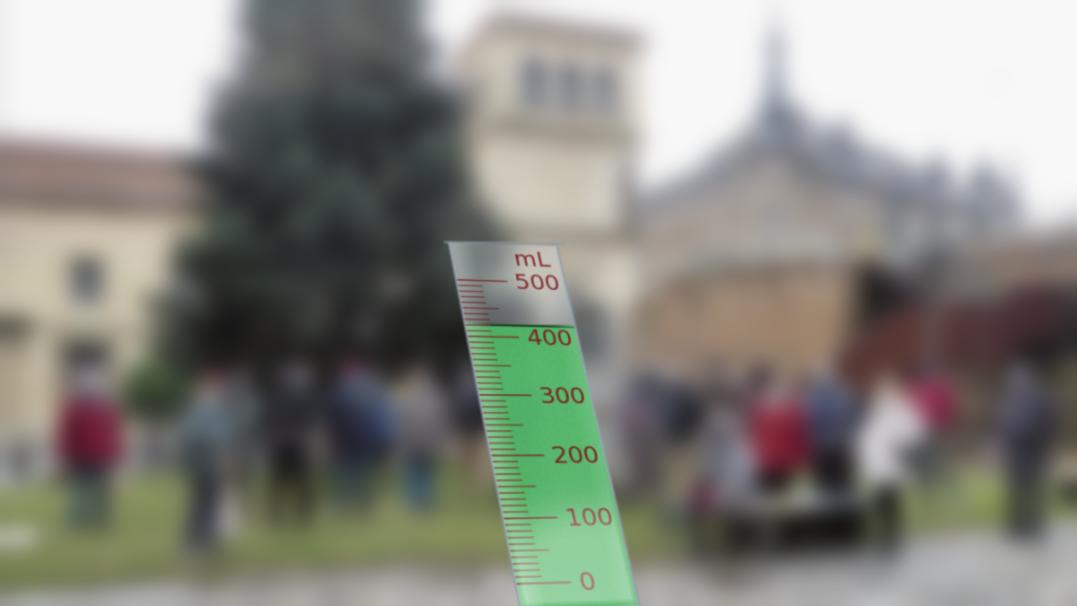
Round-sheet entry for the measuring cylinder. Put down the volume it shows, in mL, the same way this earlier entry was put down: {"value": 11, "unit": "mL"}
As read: {"value": 420, "unit": "mL"}
